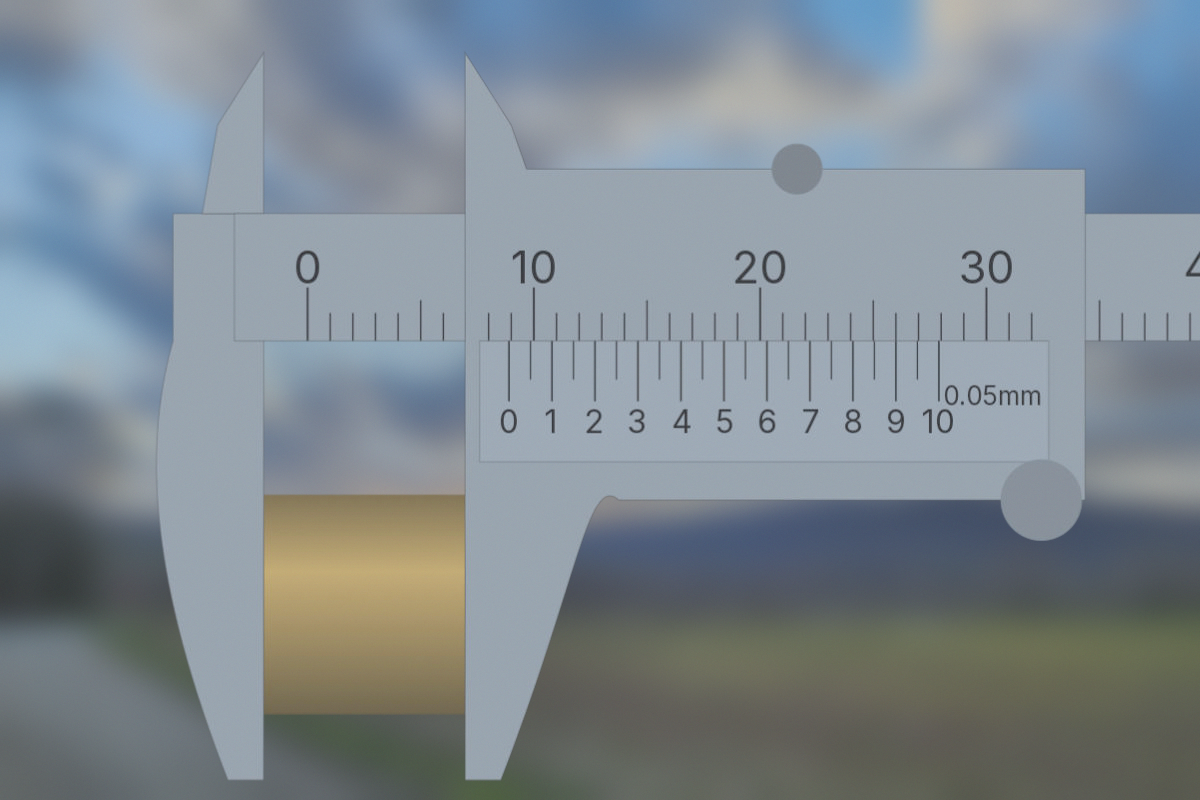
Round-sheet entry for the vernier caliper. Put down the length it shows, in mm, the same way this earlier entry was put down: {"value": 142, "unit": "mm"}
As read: {"value": 8.9, "unit": "mm"}
